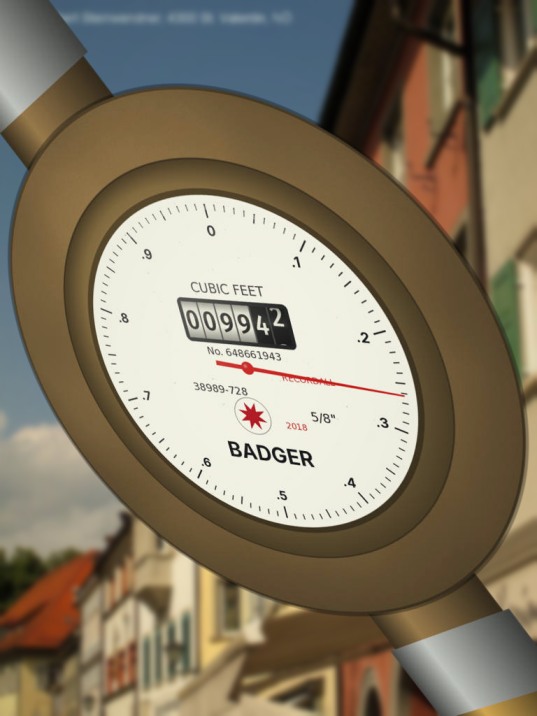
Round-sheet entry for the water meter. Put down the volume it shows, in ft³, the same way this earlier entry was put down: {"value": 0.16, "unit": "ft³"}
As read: {"value": 9942.26, "unit": "ft³"}
